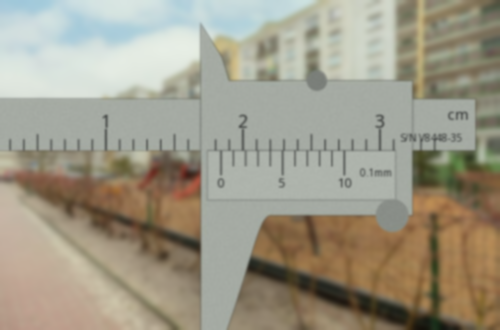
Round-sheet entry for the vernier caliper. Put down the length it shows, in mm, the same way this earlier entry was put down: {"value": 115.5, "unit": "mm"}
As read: {"value": 18.4, "unit": "mm"}
